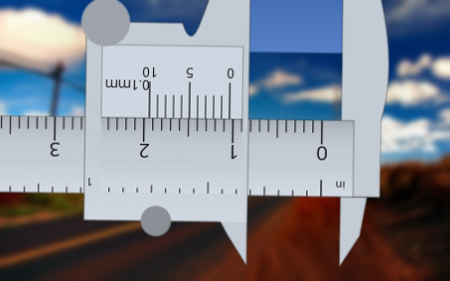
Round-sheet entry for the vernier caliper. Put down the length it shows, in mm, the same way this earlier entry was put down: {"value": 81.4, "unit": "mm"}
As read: {"value": 10.4, "unit": "mm"}
